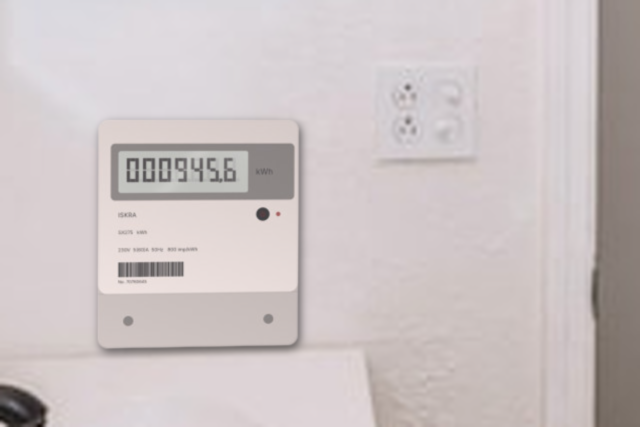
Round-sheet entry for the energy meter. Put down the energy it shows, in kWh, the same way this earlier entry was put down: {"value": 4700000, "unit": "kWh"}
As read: {"value": 945.6, "unit": "kWh"}
